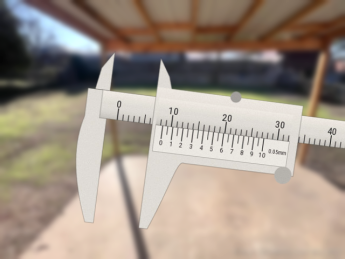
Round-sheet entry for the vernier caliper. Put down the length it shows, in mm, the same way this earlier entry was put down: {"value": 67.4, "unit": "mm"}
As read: {"value": 8.4, "unit": "mm"}
